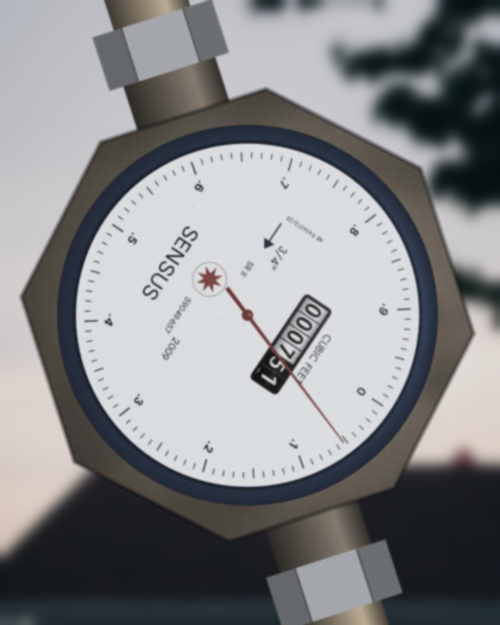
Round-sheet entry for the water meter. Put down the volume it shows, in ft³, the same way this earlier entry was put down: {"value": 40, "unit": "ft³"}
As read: {"value": 751.05, "unit": "ft³"}
